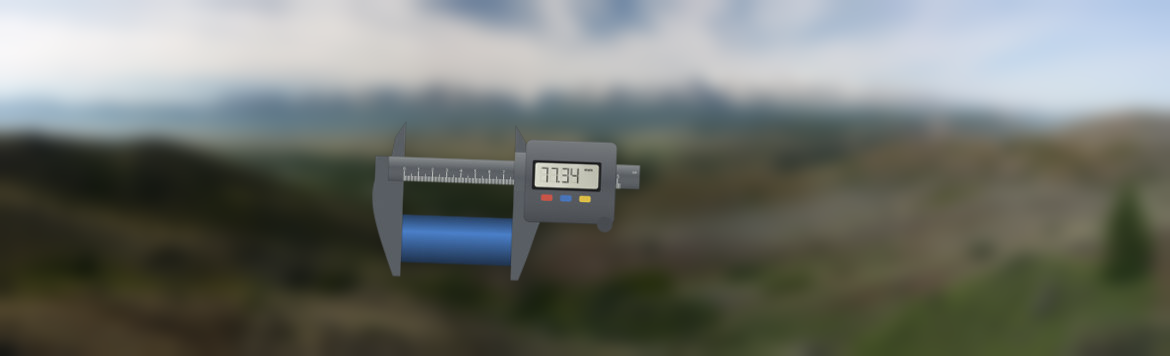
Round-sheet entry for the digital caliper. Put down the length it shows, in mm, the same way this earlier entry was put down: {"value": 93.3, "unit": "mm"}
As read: {"value": 77.34, "unit": "mm"}
